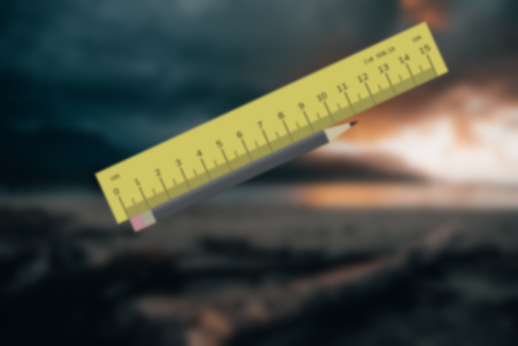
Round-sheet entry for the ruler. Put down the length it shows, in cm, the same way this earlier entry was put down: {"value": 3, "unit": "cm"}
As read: {"value": 11, "unit": "cm"}
